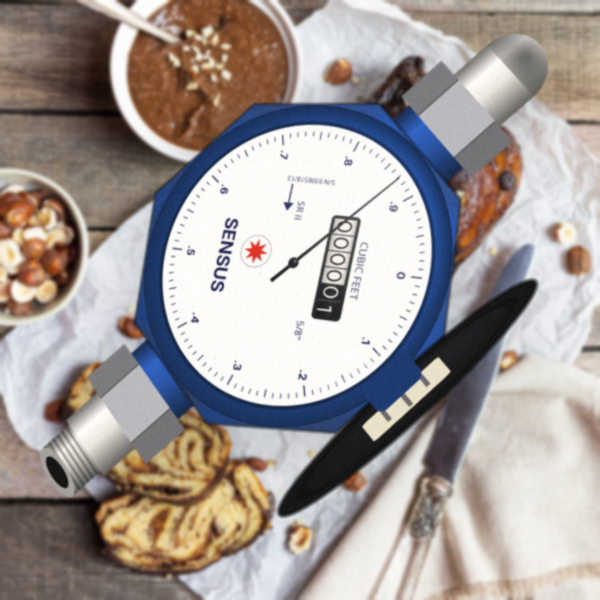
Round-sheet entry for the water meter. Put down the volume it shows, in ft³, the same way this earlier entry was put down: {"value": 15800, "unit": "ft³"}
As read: {"value": 0.87, "unit": "ft³"}
